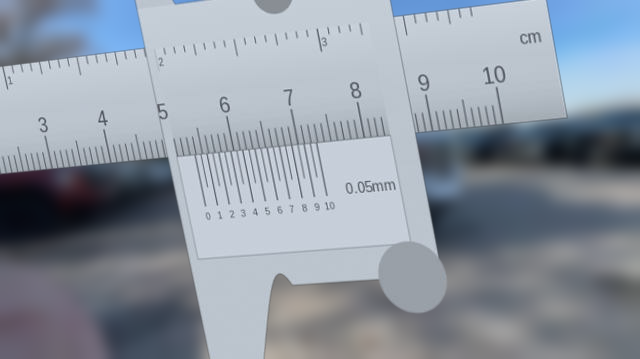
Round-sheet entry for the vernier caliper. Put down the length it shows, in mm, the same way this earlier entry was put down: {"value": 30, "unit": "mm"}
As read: {"value": 53.8, "unit": "mm"}
